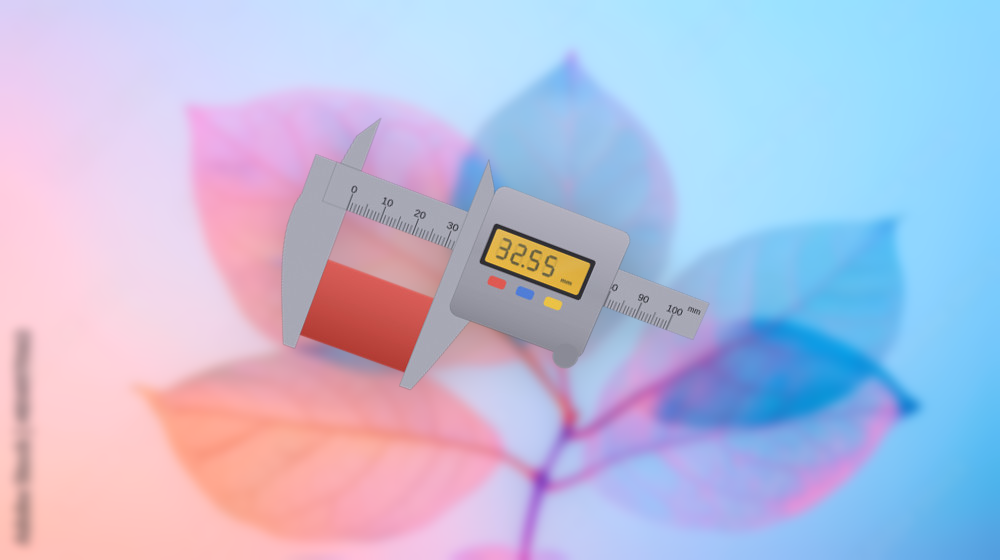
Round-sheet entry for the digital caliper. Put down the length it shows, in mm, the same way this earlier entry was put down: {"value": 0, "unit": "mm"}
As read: {"value": 32.55, "unit": "mm"}
